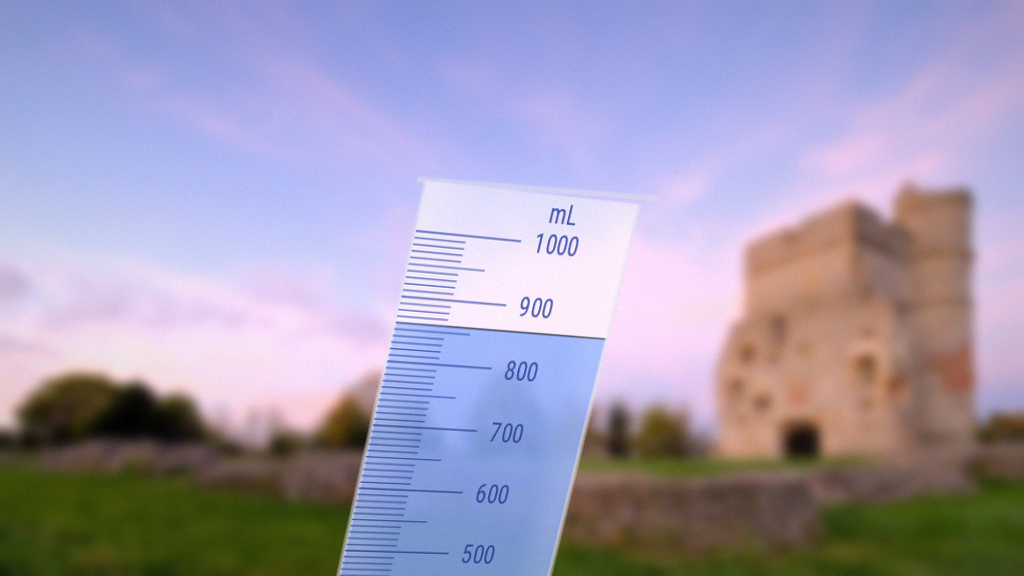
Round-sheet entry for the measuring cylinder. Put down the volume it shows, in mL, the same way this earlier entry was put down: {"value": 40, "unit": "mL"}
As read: {"value": 860, "unit": "mL"}
